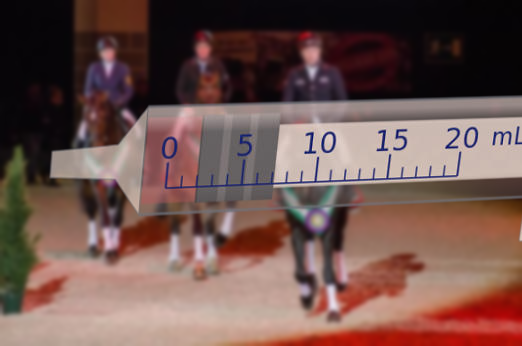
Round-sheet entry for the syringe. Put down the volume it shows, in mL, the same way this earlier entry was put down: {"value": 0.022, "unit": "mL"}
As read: {"value": 2, "unit": "mL"}
